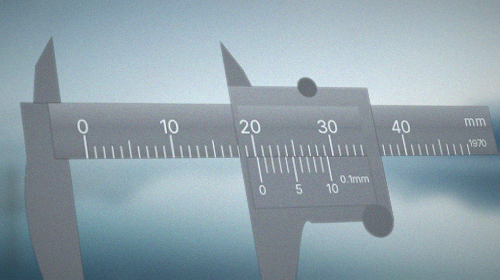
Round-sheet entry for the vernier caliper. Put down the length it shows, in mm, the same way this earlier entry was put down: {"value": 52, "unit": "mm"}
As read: {"value": 20.2, "unit": "mm"}
